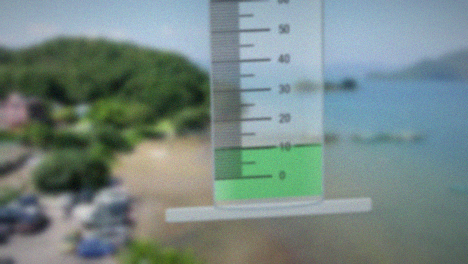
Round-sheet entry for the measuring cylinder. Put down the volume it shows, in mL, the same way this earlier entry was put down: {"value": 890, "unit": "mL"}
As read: {"value": 10, "unit": "mL"}
